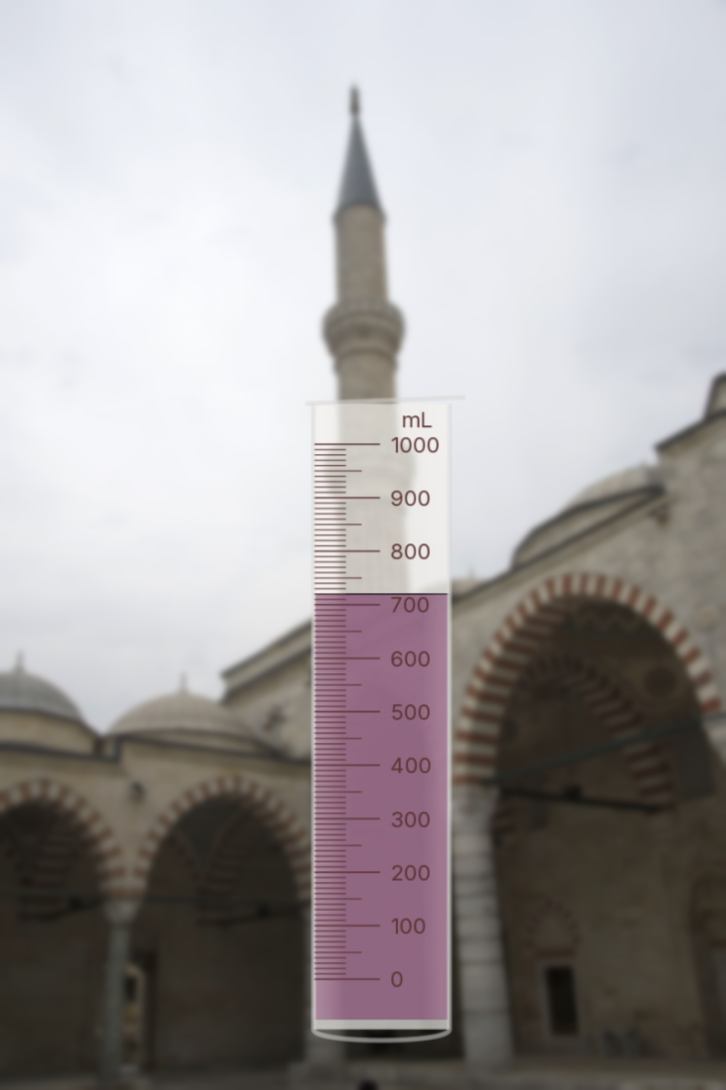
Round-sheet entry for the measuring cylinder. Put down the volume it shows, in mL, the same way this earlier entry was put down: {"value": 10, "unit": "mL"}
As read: {"value": 720, "unit": "mL"}
